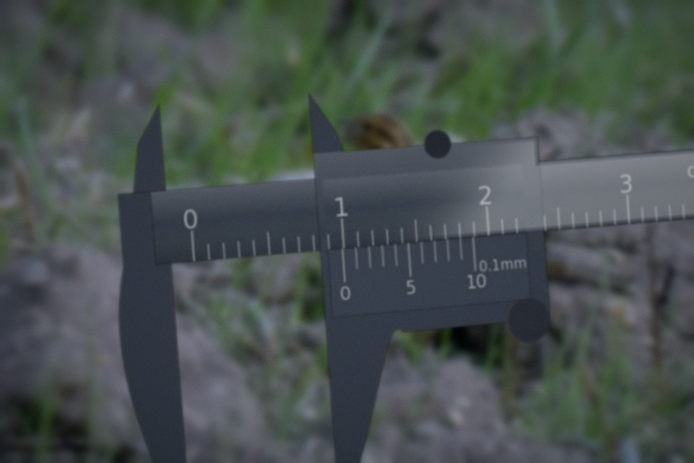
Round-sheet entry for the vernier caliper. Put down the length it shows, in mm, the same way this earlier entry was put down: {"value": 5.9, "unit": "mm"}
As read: {"value": 9.9, "unit": "mm"}
